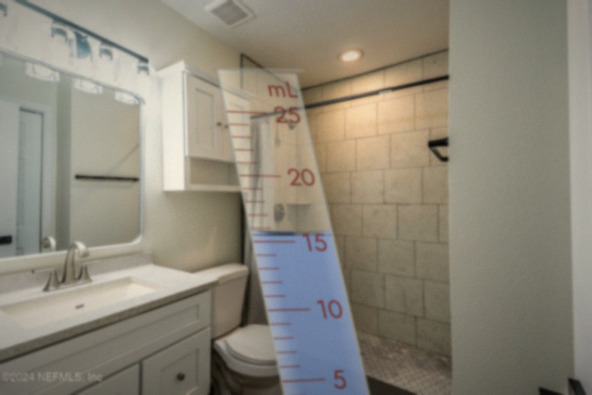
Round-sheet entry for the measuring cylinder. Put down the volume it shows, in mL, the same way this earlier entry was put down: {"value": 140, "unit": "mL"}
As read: {"value": 15.5, "unit": "mL"}
